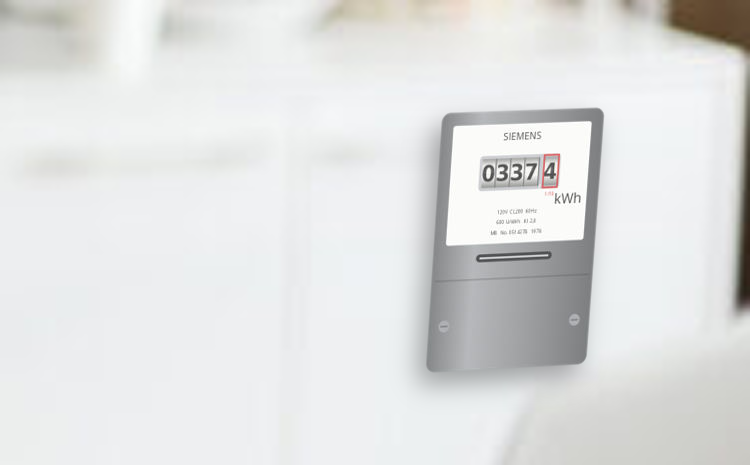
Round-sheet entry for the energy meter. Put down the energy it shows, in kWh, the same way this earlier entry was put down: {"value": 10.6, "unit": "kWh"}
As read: {"value": 337.4, "unit": "kWh"}
